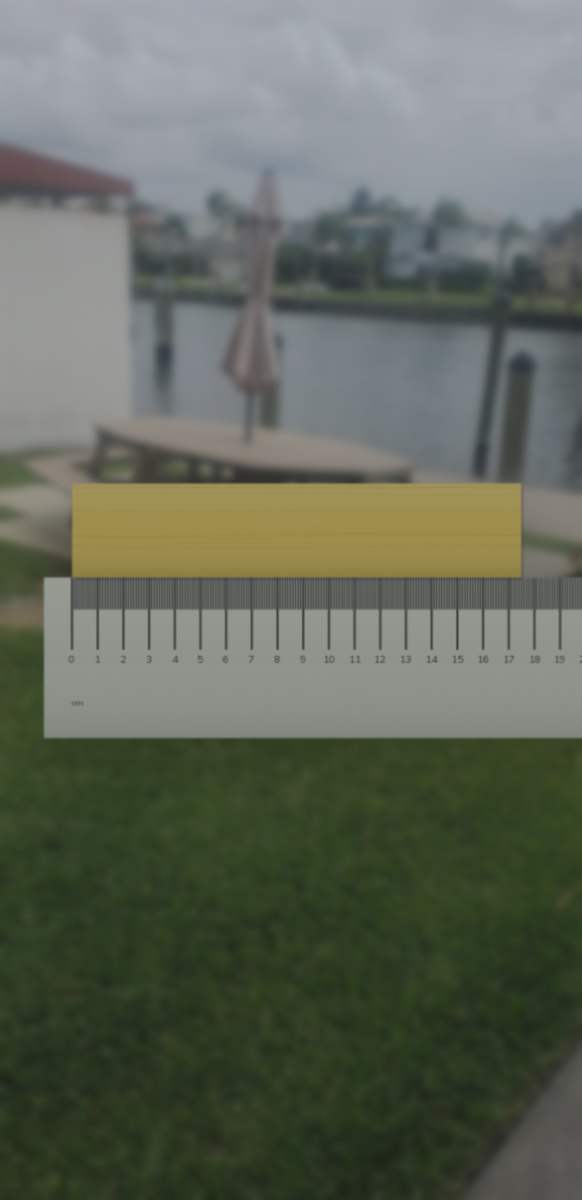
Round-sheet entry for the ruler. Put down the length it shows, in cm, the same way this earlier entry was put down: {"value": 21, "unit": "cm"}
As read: {"value": 17.5, "unit": "cm"}
